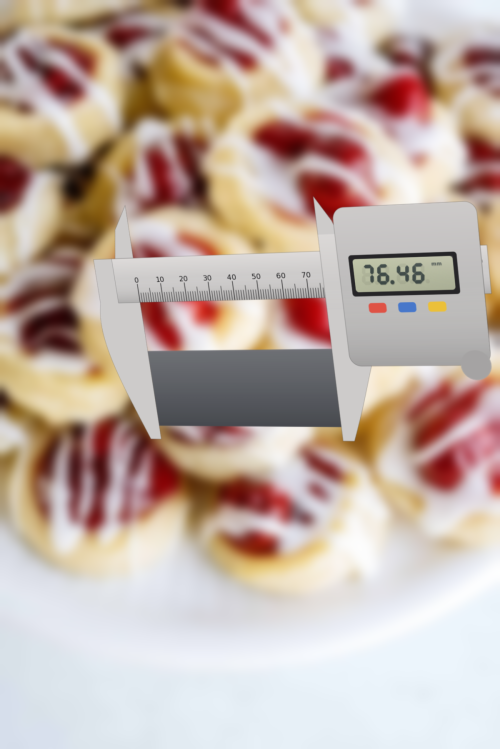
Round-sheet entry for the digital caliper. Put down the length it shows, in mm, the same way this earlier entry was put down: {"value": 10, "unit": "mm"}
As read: {"value": 76.46, "unit": "mm"}
